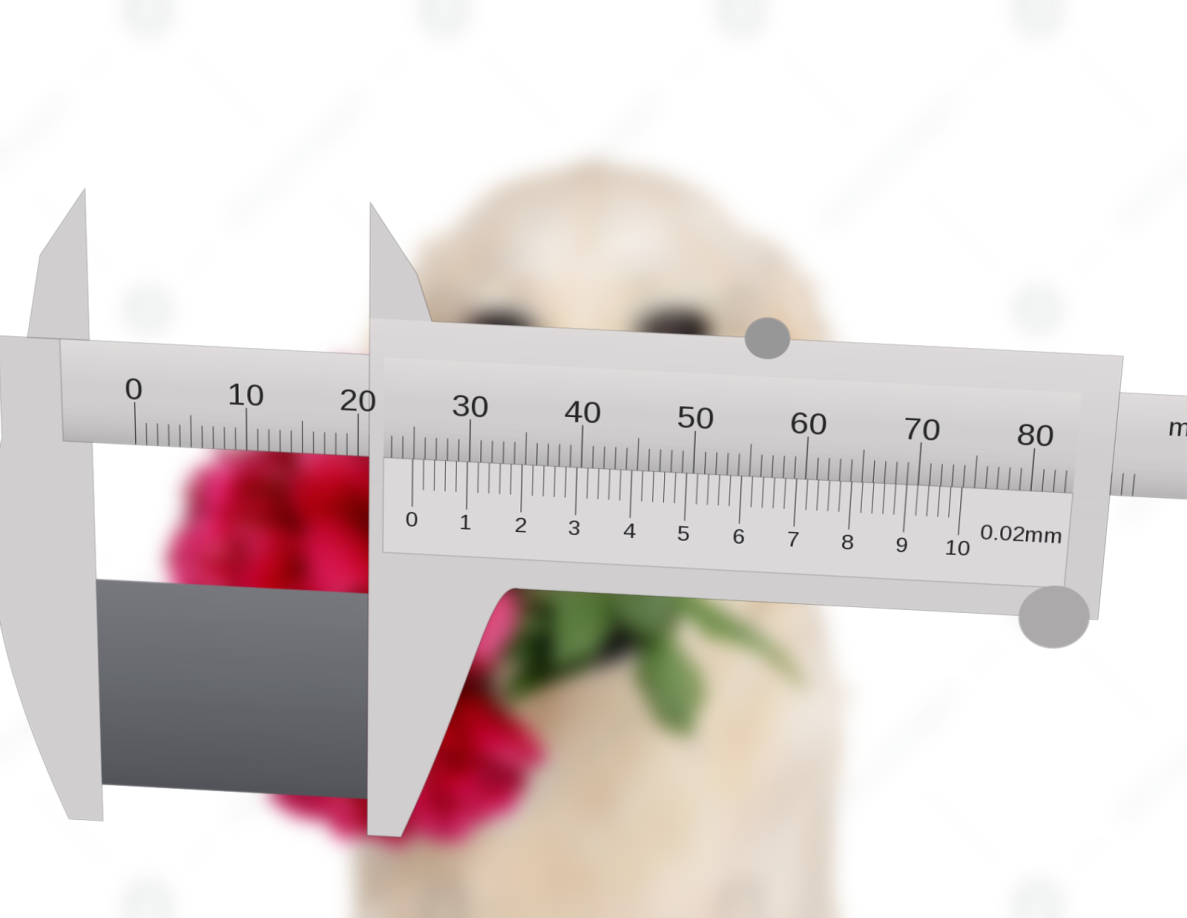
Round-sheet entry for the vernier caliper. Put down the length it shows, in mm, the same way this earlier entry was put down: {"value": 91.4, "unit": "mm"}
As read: {"value": 24.9, "unit": "mm"}
